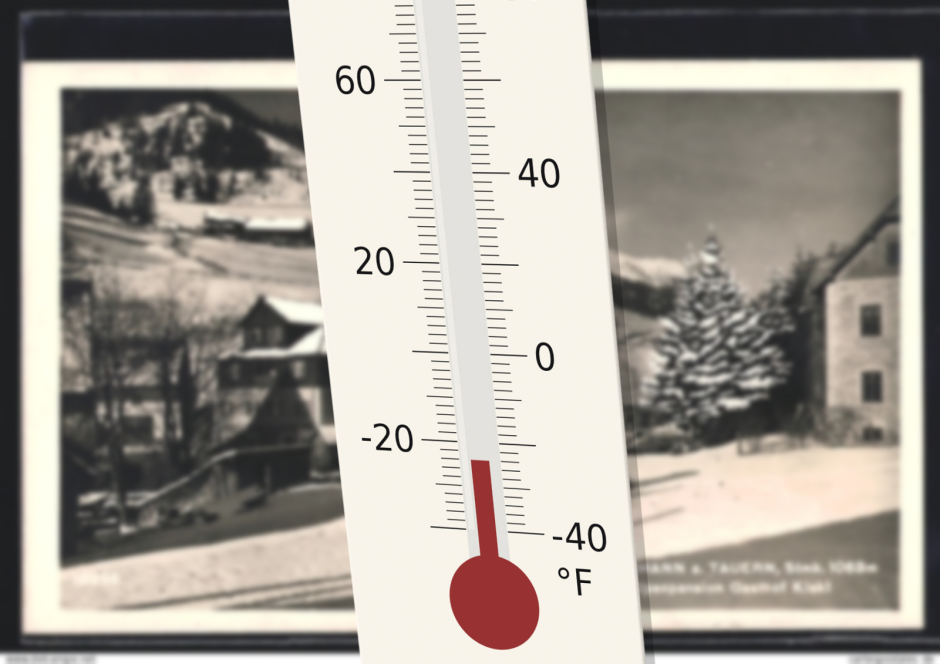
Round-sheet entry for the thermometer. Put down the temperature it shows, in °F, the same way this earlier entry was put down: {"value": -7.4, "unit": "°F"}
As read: {"value": -24, "unit": "°F"}
